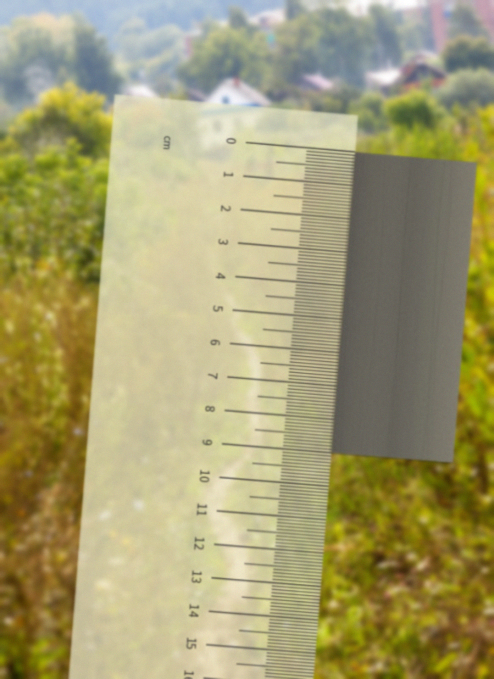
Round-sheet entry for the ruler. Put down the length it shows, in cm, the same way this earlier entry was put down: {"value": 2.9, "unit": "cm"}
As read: {"value": 9, "unit": "cm"}
